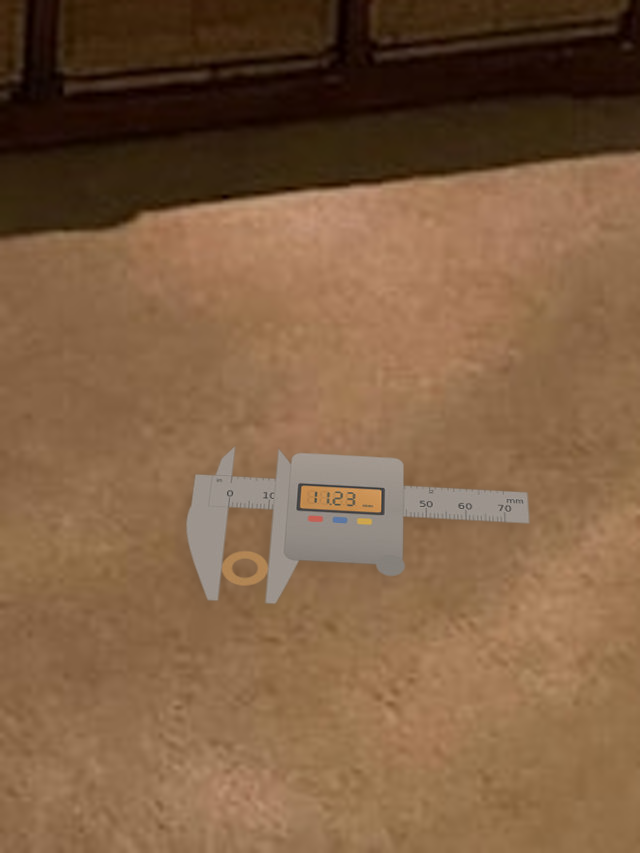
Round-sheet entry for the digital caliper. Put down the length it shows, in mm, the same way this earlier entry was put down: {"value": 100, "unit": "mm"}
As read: {"value": 11.23, "unit": "mm"}
